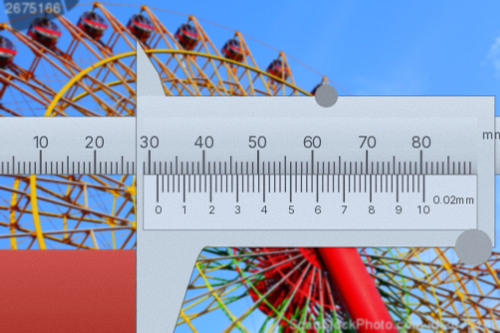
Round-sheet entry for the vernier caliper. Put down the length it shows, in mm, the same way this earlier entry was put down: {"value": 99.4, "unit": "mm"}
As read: {"value": 31.5, "unit": "mm"}
